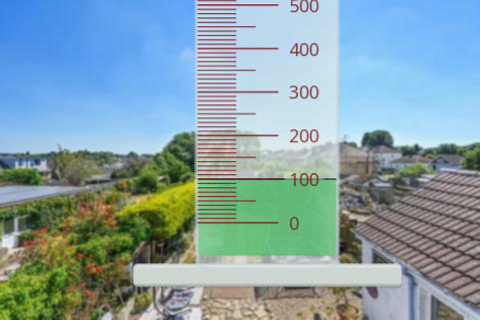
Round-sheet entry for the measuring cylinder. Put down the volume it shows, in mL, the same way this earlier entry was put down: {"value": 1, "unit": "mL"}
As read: {"value": 100, "unit": "mL"}
